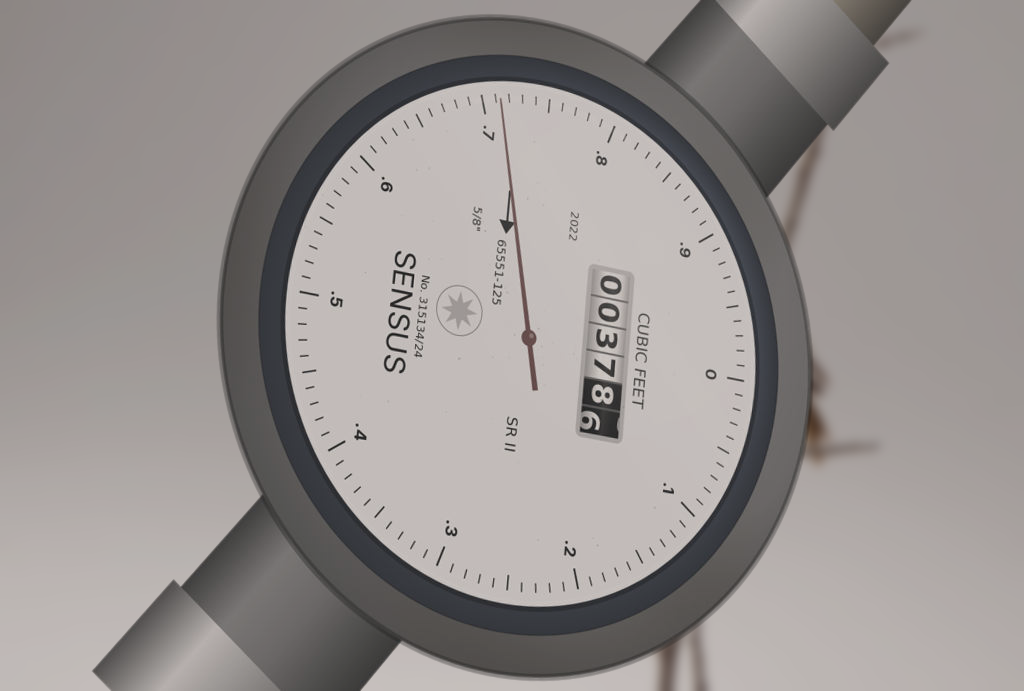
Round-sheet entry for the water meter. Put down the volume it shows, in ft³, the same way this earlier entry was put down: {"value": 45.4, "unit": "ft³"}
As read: {"value": 3785.71, "unit": "ft³"}
